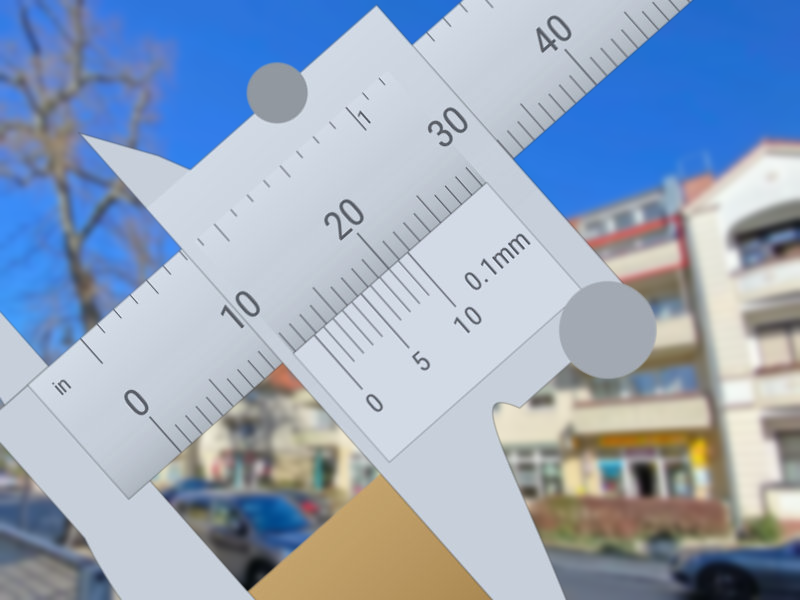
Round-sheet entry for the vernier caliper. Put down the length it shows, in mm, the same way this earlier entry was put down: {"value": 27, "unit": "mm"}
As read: {"value": 12.8, "unit": "mm"}
